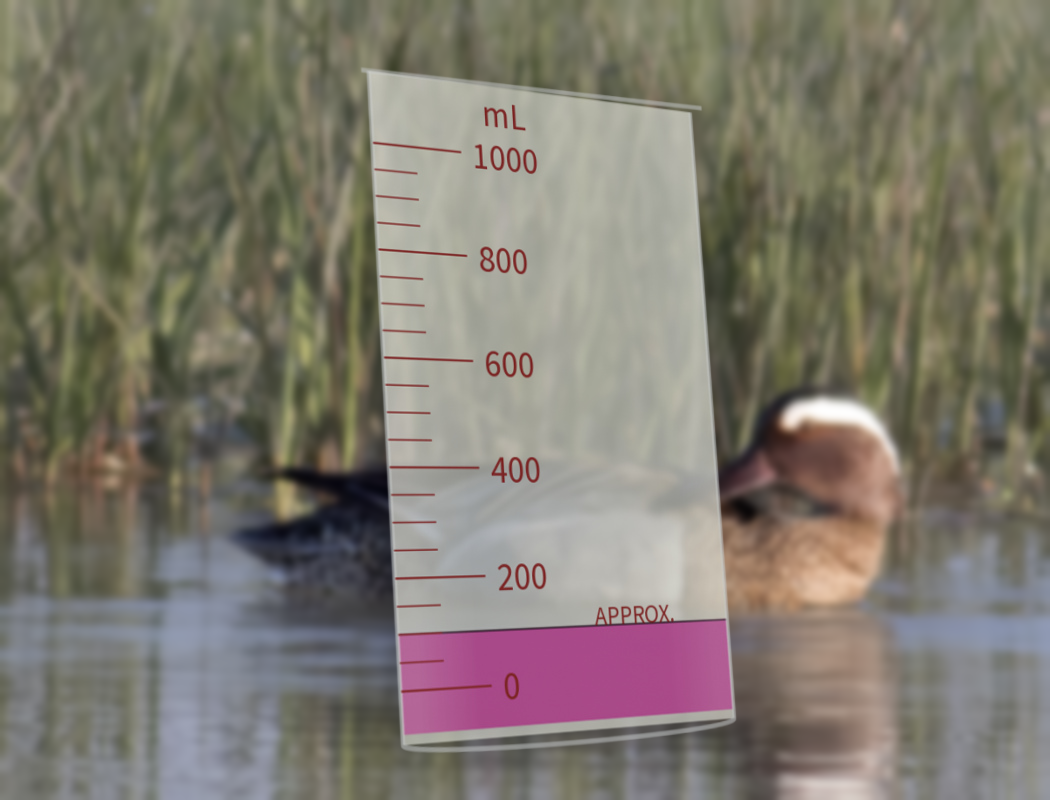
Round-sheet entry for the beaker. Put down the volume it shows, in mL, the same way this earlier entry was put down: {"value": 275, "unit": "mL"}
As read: {"value": 100, "unit": "mL"}
